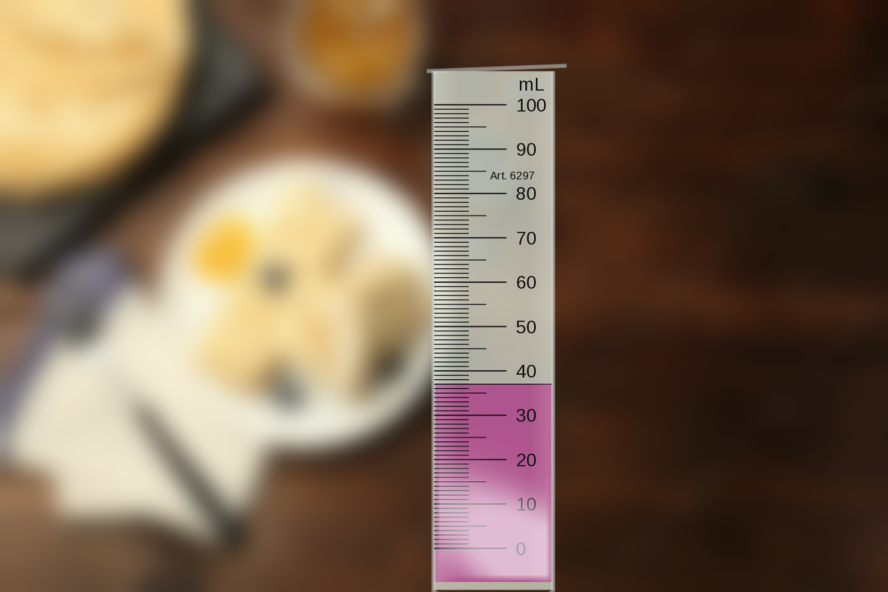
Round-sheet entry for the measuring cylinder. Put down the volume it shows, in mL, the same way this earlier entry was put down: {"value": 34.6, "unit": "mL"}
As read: {"value": 37, "unit": "mL"}
